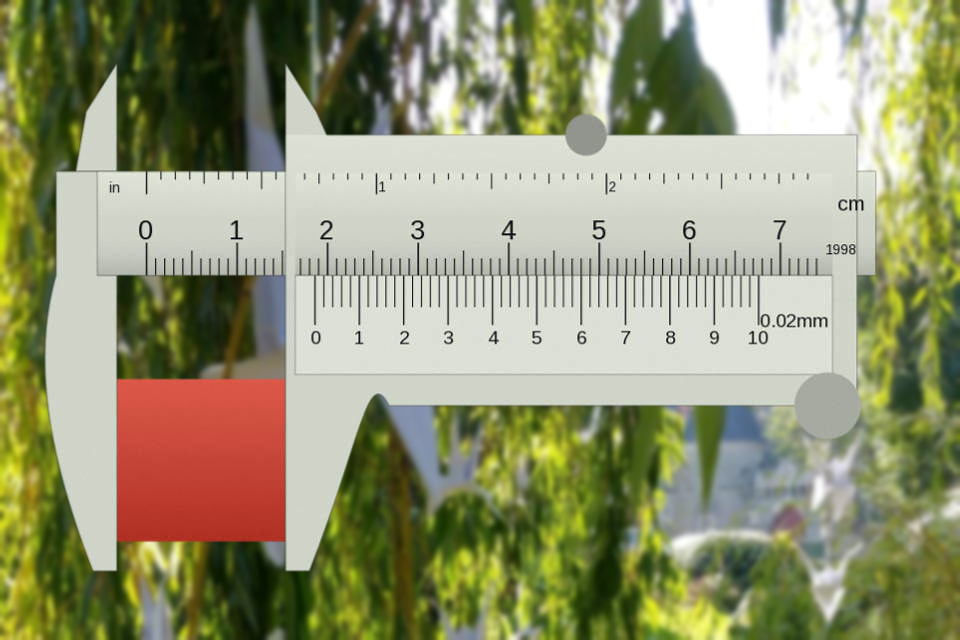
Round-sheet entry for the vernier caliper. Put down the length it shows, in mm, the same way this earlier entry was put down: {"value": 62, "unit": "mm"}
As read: {"value": 18.6, "unit": "mm"}
